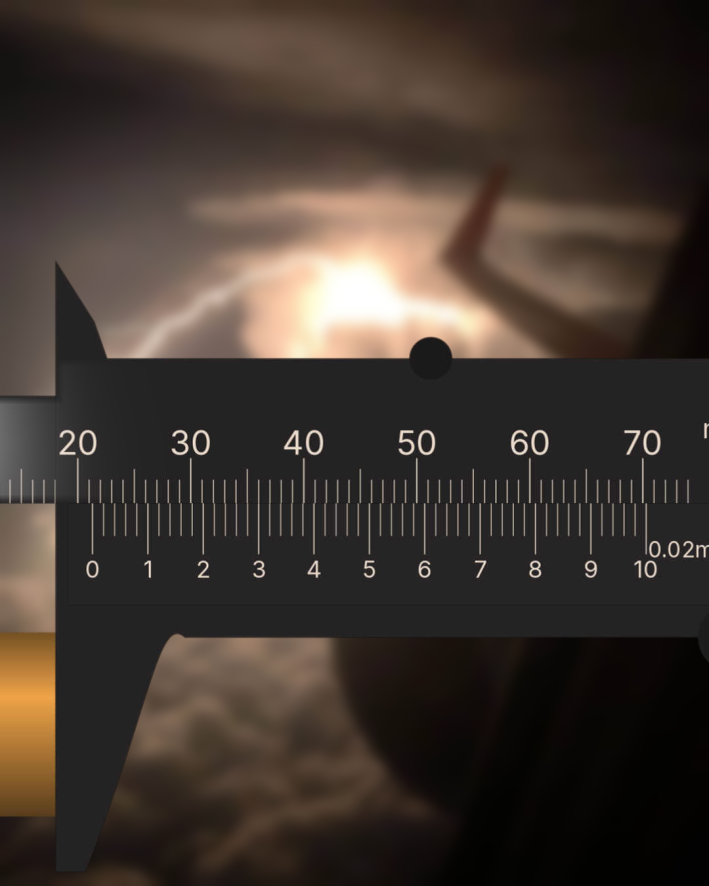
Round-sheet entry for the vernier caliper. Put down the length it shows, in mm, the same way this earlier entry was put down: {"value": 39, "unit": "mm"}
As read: {"value": 21.3, "unit": "mm"}
